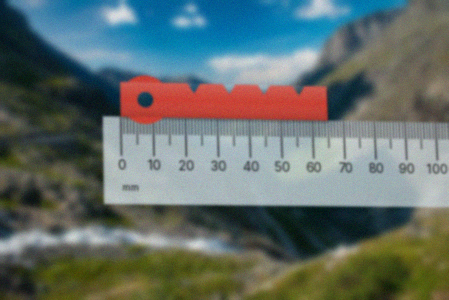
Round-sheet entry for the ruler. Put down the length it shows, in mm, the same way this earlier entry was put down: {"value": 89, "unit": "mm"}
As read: {"value": 65, "unit": "mm"}
